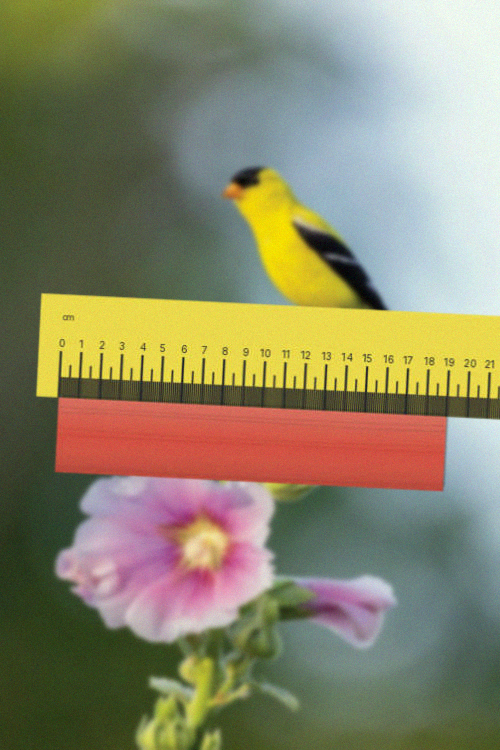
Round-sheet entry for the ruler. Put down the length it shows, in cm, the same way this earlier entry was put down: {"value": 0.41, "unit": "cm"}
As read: {"value": 19, "unit": "cm"}
